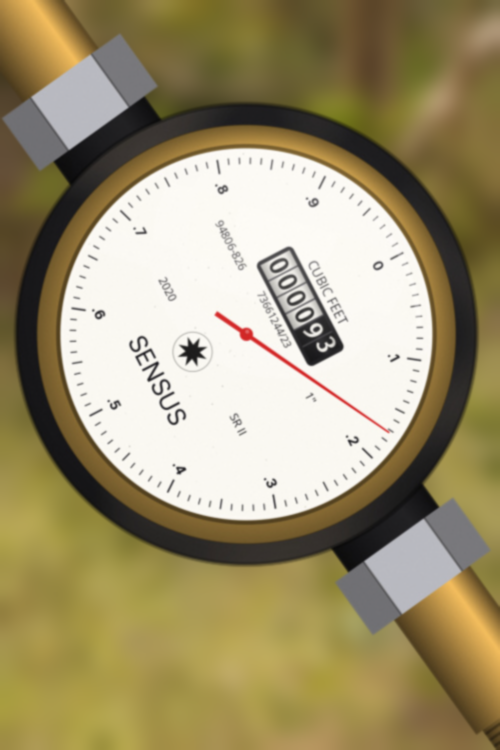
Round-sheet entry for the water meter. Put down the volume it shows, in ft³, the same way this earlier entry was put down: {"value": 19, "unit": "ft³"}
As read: {"value": 93.17, "unit": "ft³"}
